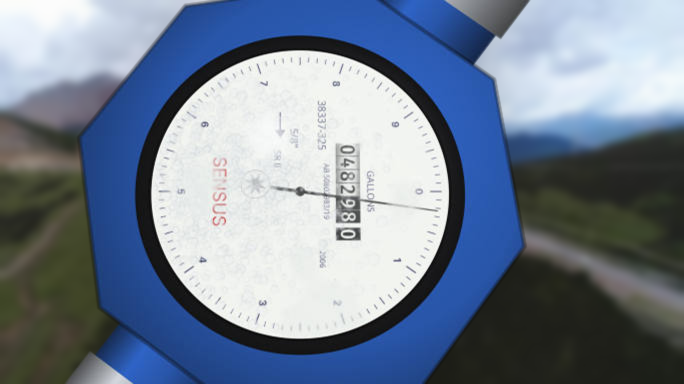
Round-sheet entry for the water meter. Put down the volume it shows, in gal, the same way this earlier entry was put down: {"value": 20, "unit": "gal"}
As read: {"value": 482980.2, "unit": "gal"}
